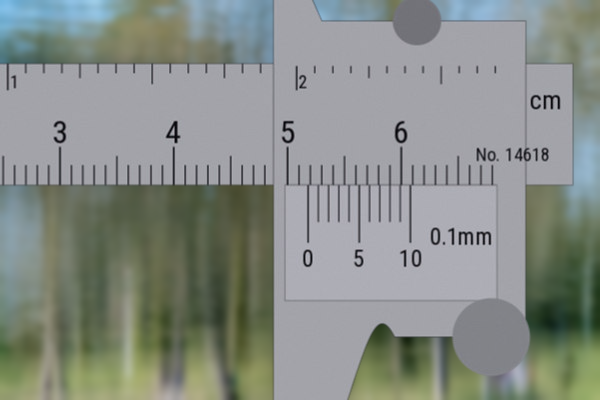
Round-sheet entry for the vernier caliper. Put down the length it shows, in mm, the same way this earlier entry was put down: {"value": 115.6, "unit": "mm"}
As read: {"value": 51.8, "unit": "mm"}
